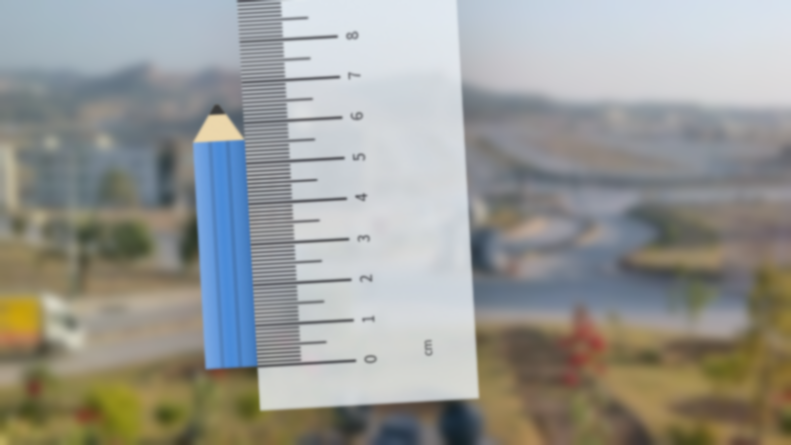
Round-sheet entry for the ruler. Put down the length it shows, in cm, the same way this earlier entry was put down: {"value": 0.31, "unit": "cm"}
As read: {"value": 6.5, "unit": "cm"}
